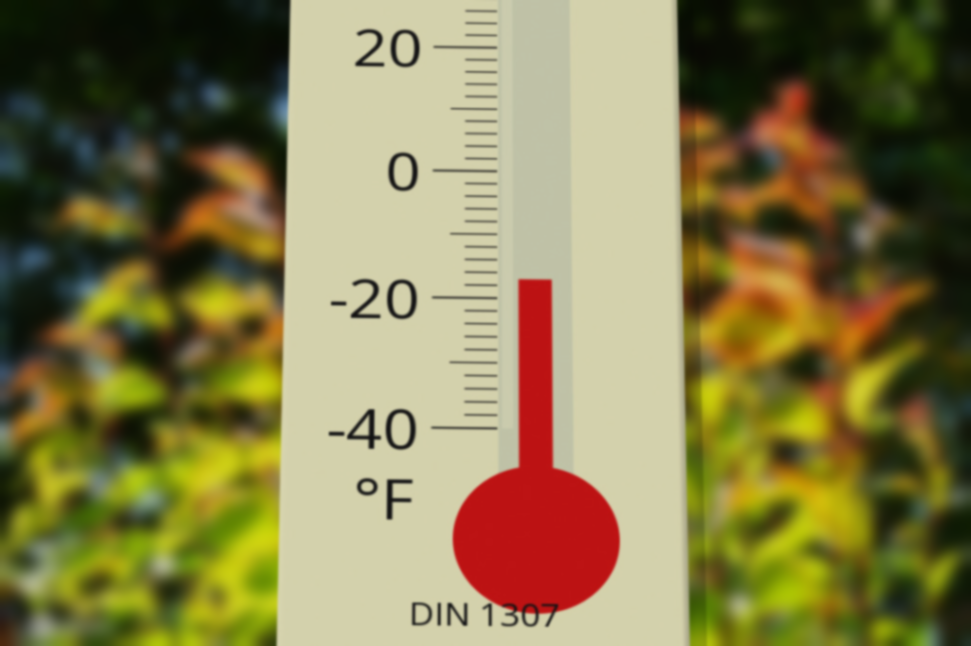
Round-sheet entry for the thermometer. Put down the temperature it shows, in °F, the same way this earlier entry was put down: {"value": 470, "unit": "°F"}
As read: {"value": -17, "unit": "°F"}
